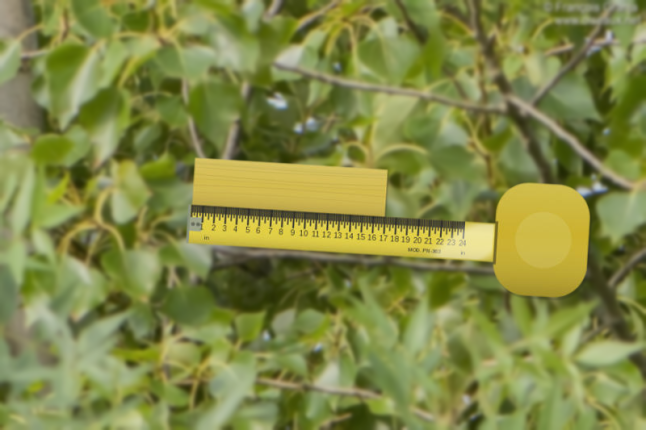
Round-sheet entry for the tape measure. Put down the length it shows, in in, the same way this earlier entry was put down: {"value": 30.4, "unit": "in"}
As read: {"value": 17, "unit": "in"}
